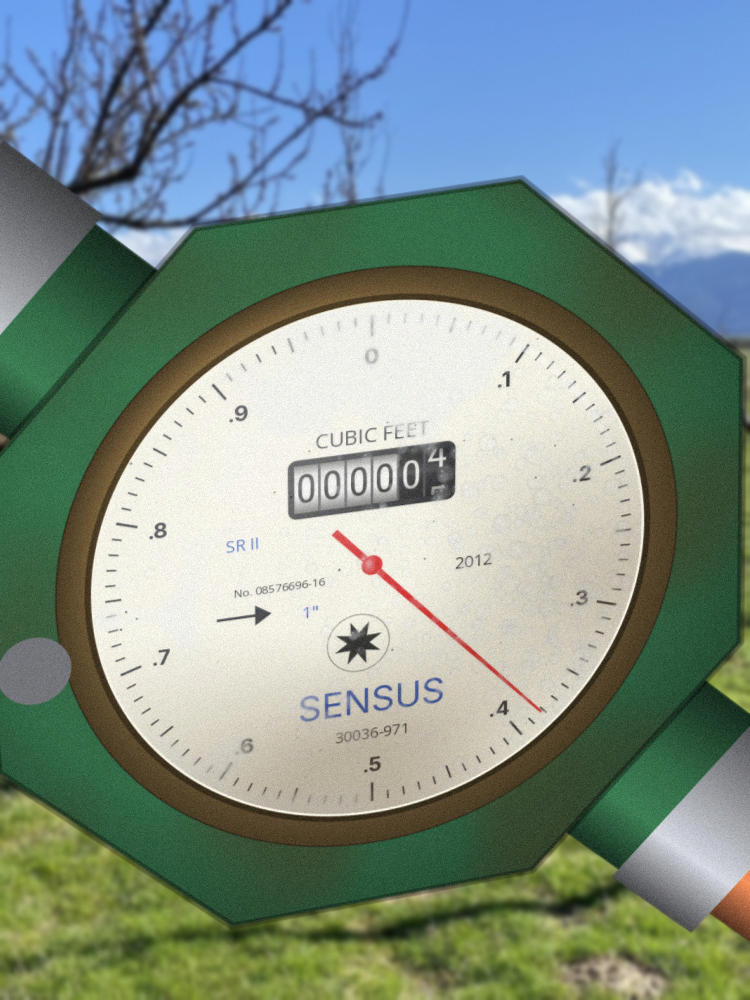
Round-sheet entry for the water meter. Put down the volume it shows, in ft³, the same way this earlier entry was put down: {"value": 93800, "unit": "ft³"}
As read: {"value": 4.38, "unit": "ft³"}
